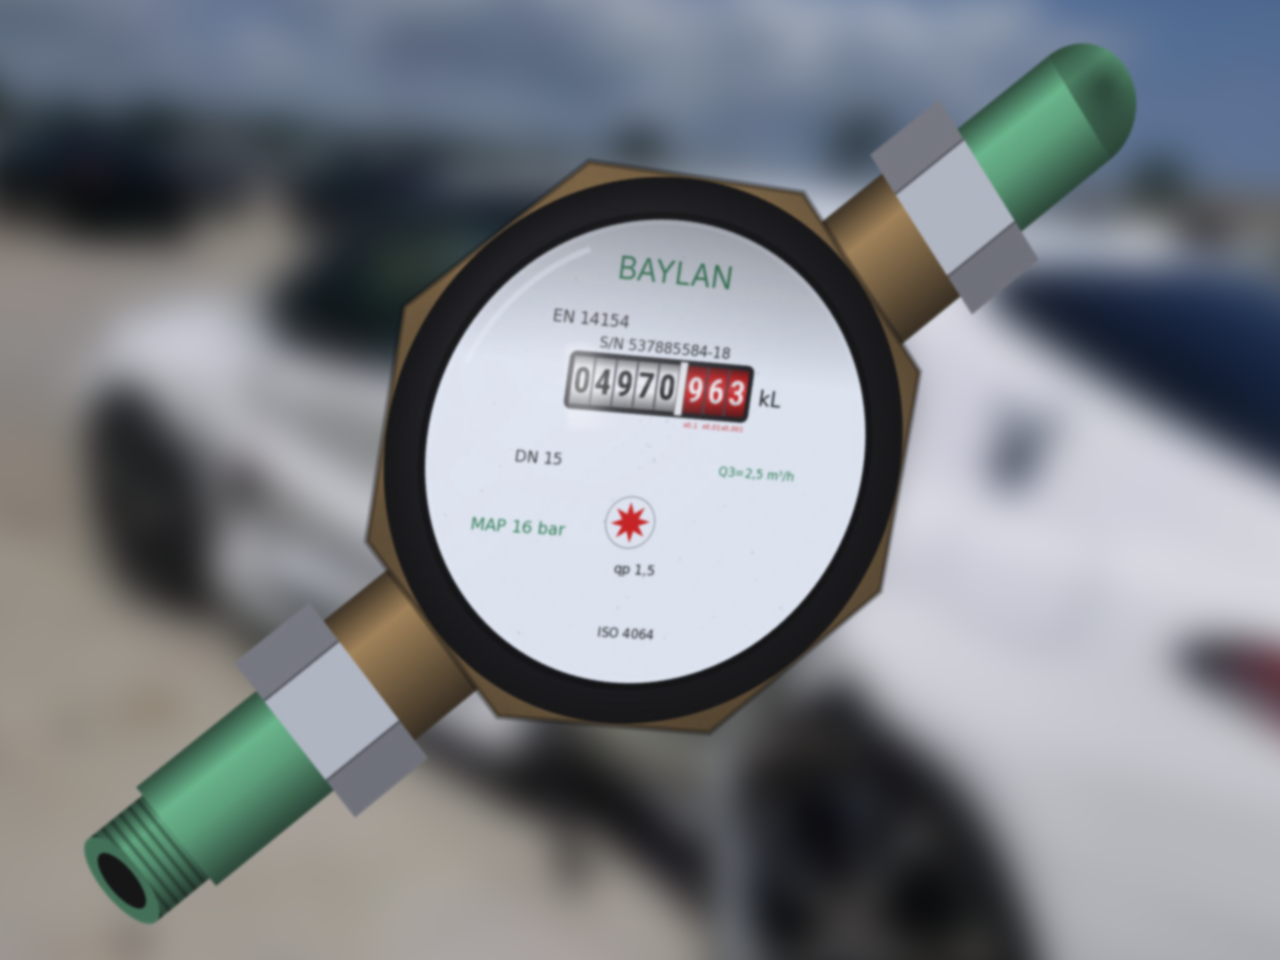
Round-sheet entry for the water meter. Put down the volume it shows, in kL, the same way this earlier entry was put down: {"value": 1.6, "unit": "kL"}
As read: {"value": 4970.963, "unit": "kL"}
